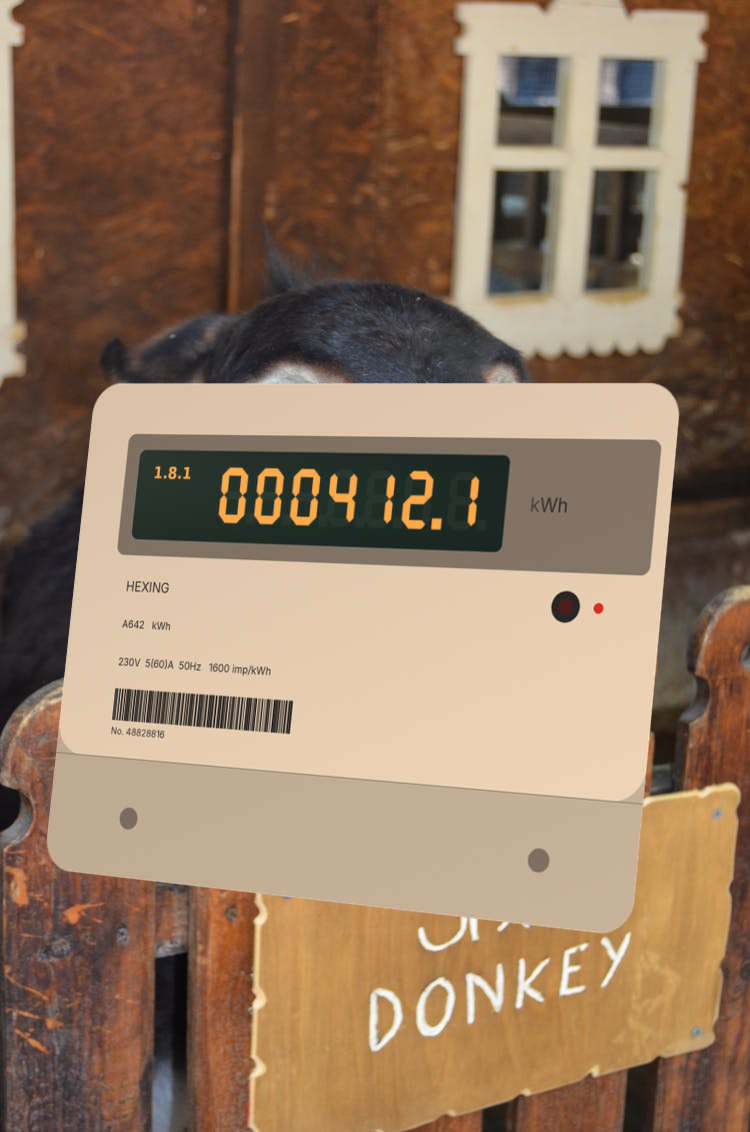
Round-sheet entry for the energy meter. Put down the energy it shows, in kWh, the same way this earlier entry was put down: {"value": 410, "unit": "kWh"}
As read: {"value": 412.1, "unit": "kWh"}
